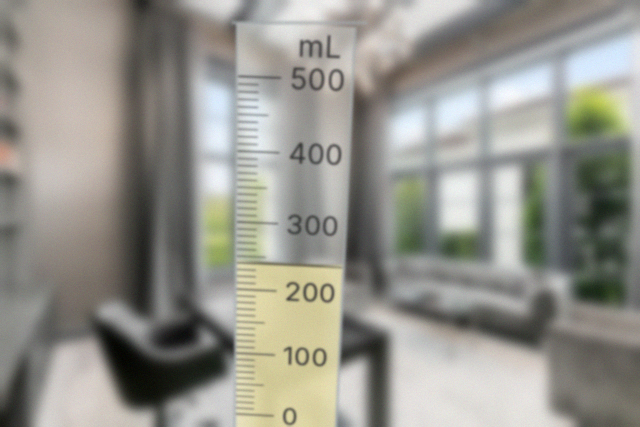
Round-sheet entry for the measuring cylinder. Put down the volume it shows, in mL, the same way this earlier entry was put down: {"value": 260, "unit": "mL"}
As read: {"value": 240, "unit": "mL"}
